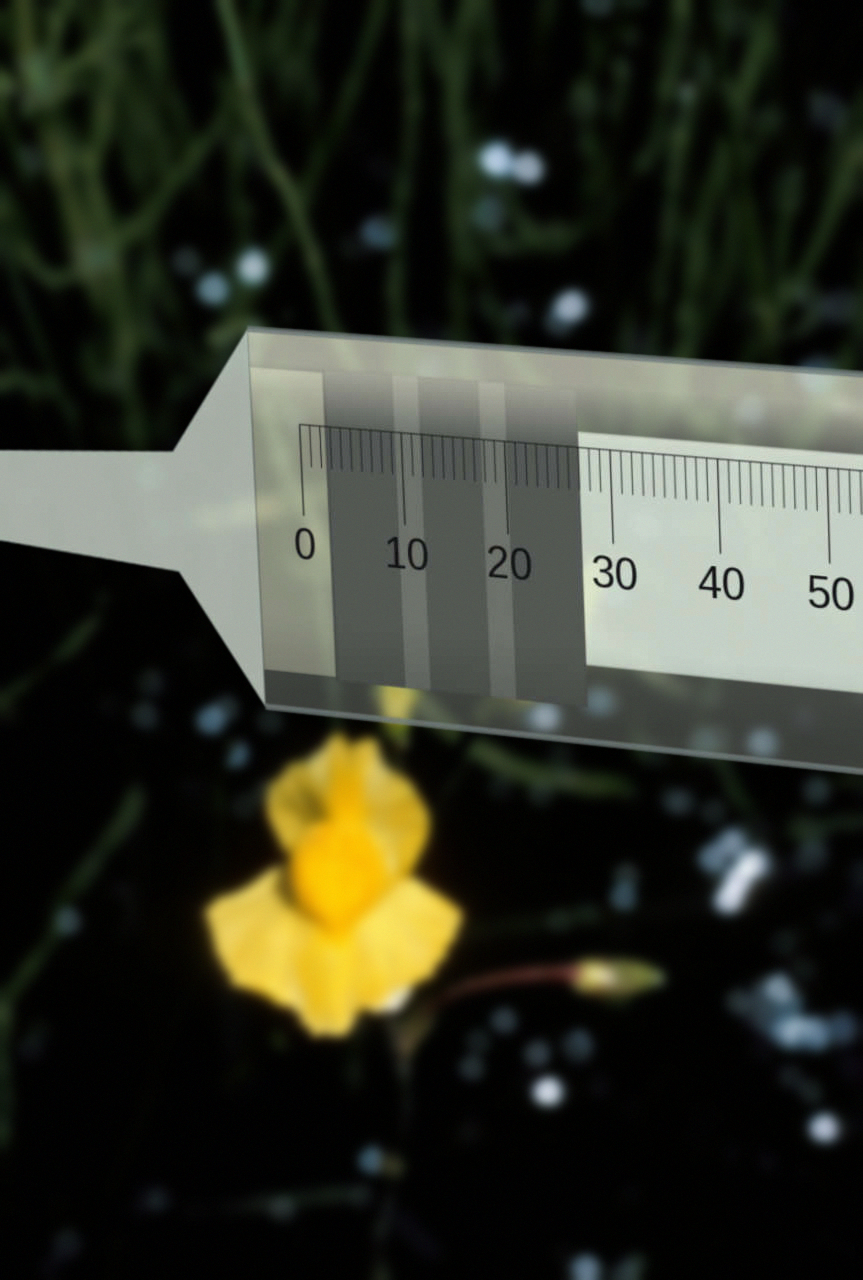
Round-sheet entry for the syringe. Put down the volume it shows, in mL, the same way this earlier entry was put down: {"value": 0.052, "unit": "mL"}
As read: {"value": 2.5, "unit": "mL"}
